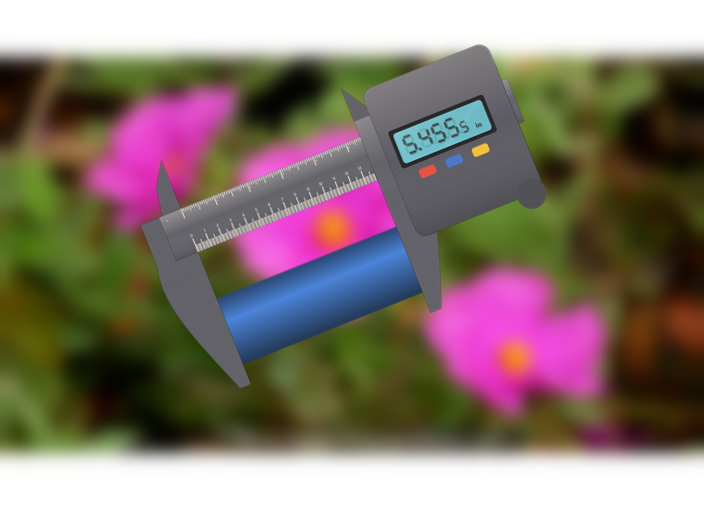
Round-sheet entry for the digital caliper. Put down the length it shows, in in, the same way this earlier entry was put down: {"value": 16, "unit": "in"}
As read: {"value": 5.4555, "unit": "in"}
